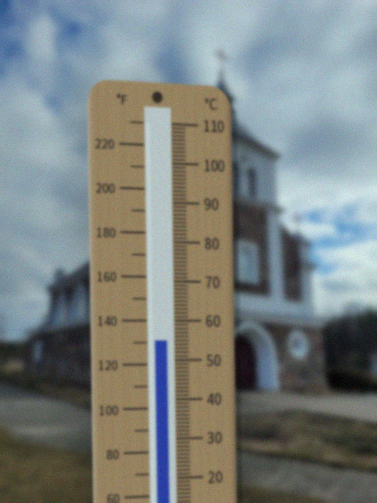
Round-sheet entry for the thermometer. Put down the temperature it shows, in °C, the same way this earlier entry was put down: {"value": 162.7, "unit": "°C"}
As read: {"value": 55, "unit": "°C"}
